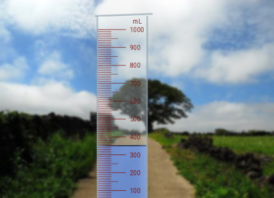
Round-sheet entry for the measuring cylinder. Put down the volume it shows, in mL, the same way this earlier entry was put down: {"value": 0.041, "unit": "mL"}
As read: {"value": 350, "unit": "mL"}
